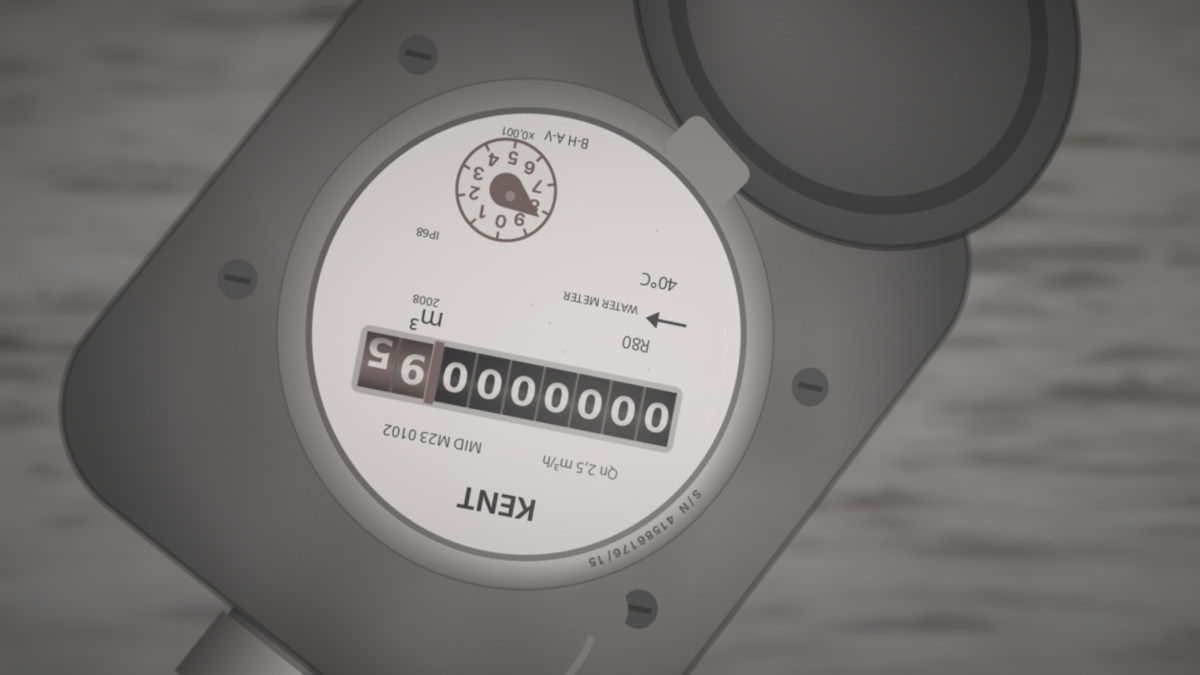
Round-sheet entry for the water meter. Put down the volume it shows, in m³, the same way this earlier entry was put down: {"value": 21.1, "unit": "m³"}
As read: {"value": 0.948, "unit": "m³"}
